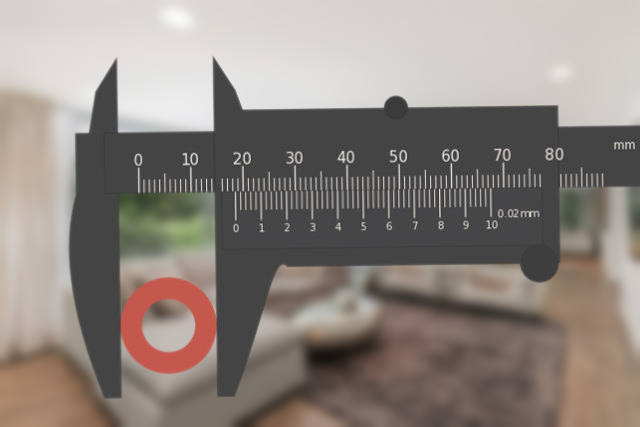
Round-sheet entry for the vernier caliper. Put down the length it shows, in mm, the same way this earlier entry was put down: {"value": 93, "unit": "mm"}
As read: {"value": 18.5, "unit": "mm"}
